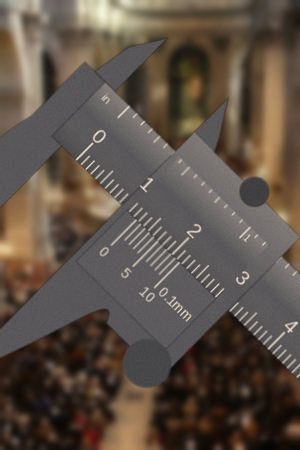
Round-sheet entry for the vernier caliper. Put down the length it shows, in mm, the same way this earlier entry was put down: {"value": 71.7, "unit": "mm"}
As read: {"value": 12.6, "unit": "mm"}
